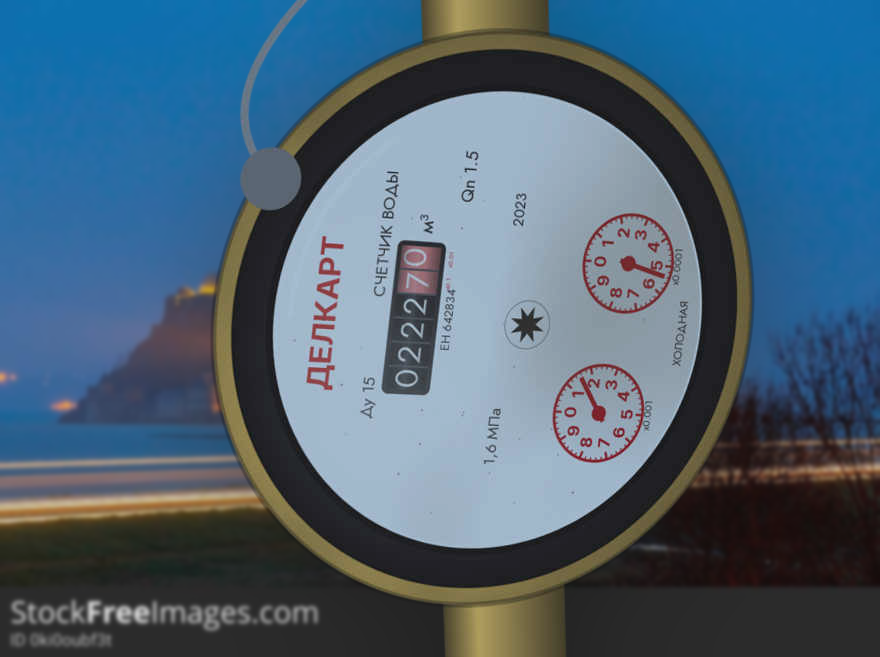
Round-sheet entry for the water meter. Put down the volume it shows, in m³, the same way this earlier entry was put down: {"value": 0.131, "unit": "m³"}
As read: {"value": 222.7015, "unit": "m³"}
